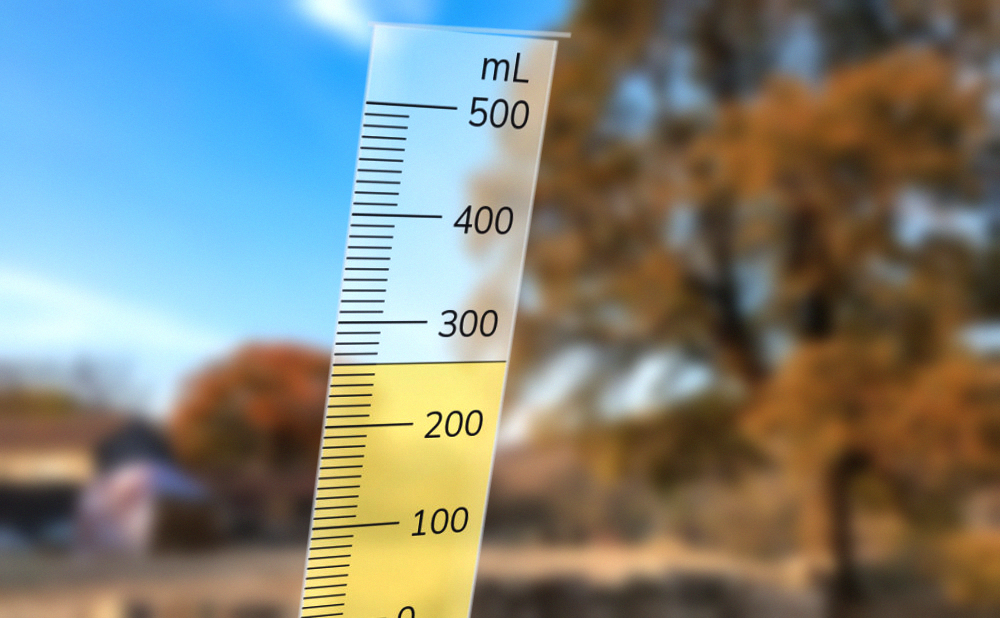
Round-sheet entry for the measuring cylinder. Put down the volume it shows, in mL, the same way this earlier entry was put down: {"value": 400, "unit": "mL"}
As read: {"value": 260, "unit": "mL"}
